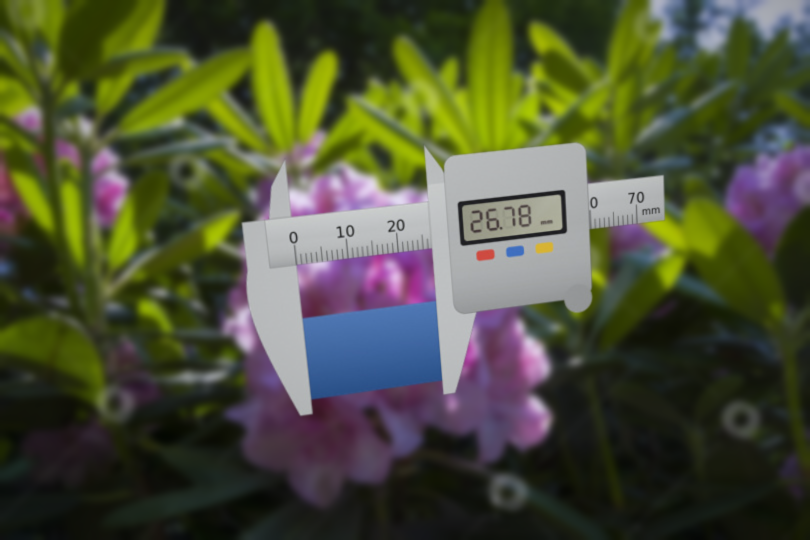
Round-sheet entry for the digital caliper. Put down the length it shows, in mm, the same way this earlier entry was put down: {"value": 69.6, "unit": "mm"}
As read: {"value": 26.78, "unit": "mm"}
